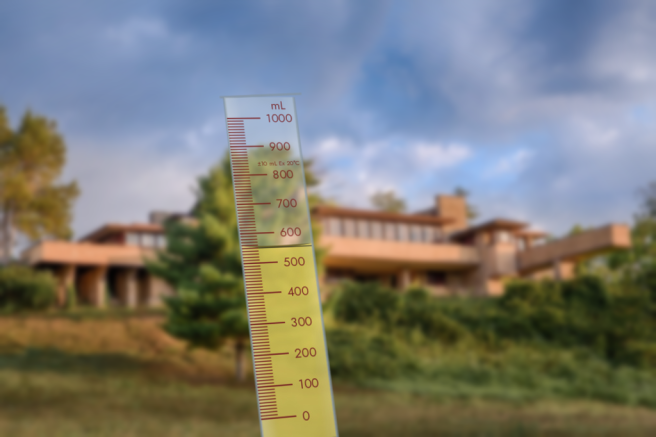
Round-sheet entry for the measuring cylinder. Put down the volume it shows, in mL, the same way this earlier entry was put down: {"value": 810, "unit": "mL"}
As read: {"value": 550, "unit": "mL"}
